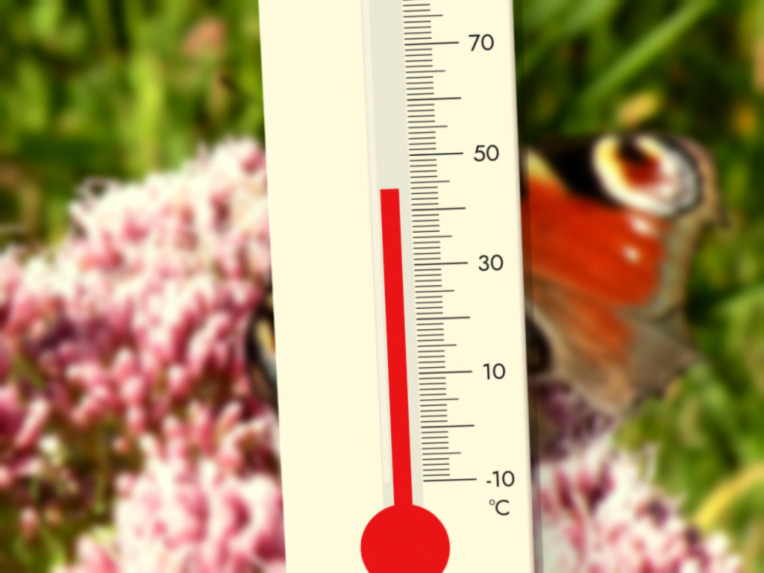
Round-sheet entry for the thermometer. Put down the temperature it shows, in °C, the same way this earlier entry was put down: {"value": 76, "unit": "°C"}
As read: {"value": 44, "unit": "°C"}
